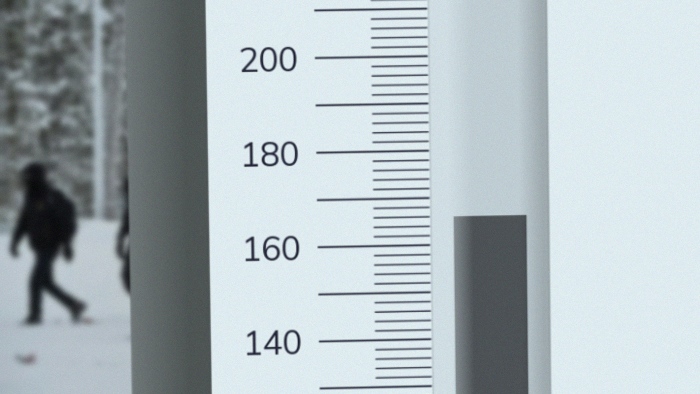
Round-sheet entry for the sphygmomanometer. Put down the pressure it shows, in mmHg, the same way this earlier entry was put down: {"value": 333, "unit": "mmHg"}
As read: {"value": 166, "unit": "mmHg"}
